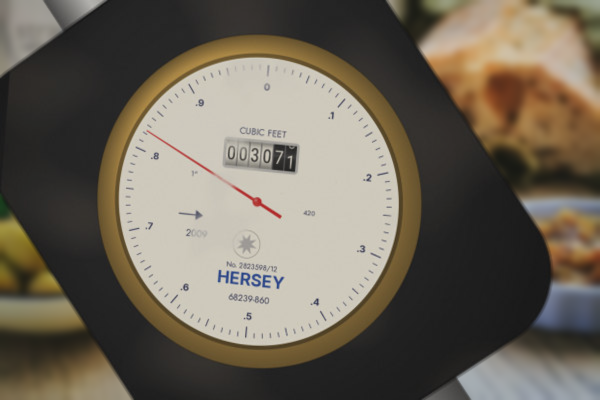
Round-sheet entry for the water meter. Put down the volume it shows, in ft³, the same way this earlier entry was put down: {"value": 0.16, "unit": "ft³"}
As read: {"value": 3070.82, "unit": "ft³"}
